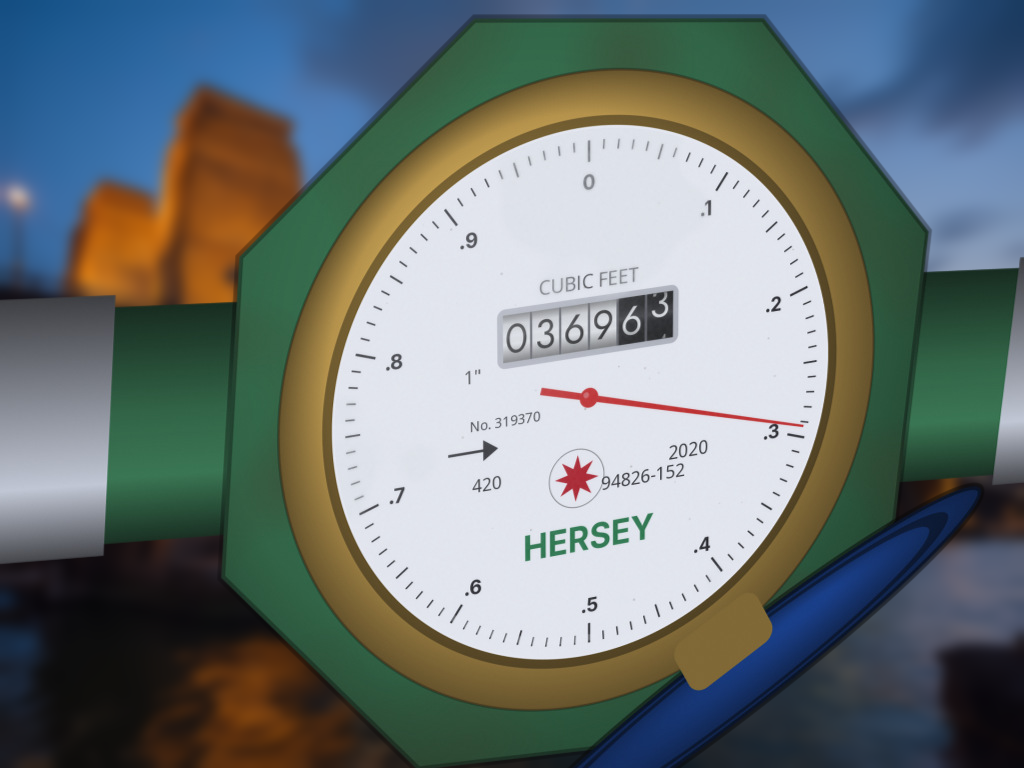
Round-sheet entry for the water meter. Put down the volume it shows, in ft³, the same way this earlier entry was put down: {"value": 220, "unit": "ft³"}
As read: {"value": 36963.29, "unit": "ft³"}
